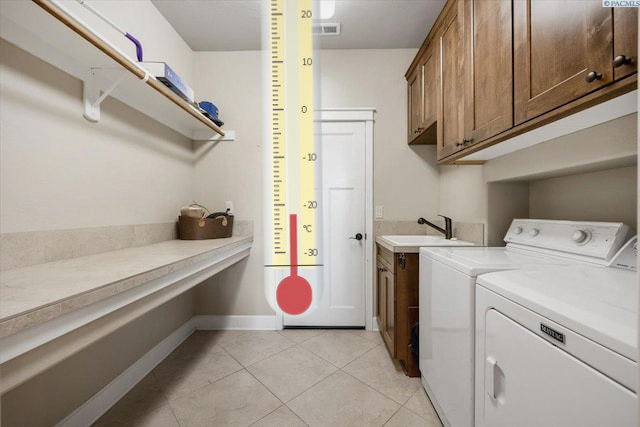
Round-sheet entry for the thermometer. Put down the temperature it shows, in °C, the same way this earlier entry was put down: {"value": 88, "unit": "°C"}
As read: {"value": -22, "unit": "°C"}
